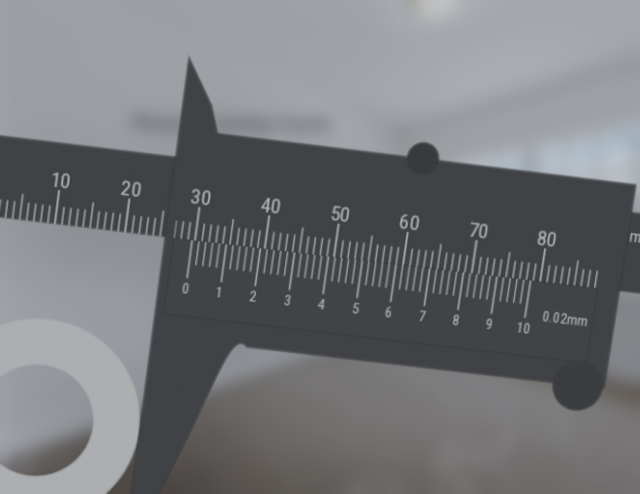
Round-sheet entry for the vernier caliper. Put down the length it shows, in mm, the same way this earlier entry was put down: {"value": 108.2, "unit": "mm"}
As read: {"value": 29.6, "unit": "mm"}
